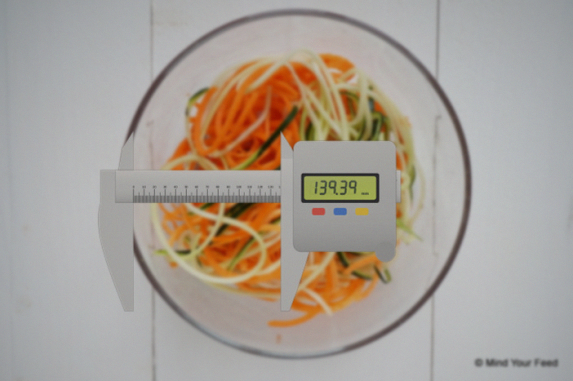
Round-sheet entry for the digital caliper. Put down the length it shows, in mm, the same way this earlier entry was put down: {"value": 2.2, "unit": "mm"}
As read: {"value": 139.39, "unit": "mm"}
